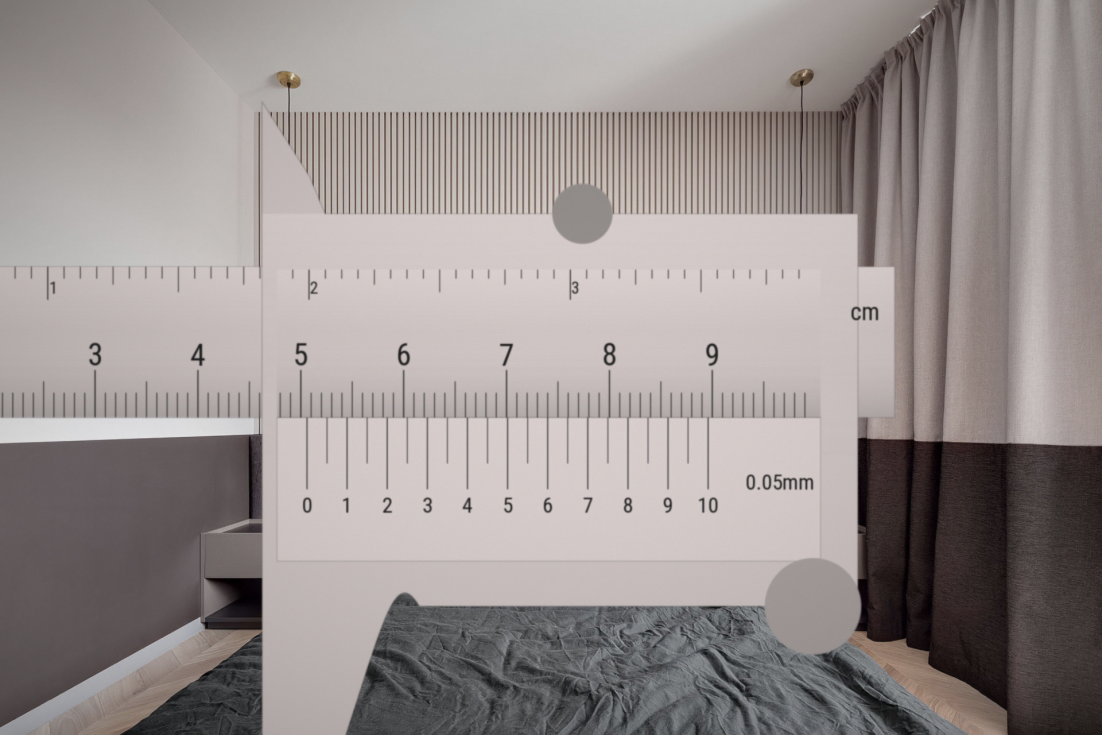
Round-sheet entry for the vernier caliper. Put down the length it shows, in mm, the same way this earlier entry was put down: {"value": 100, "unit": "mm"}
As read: {"value": 50.6, "unit": "mm"}
